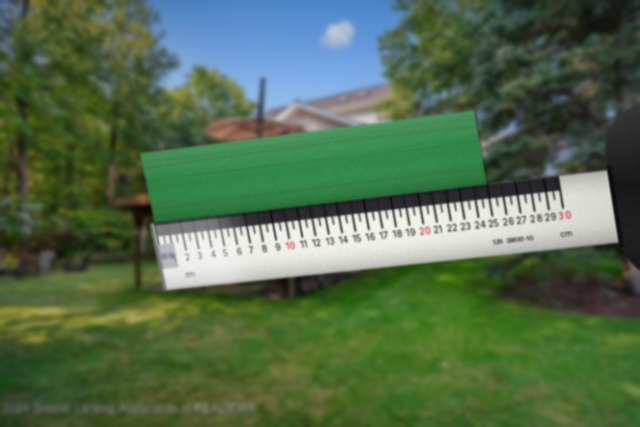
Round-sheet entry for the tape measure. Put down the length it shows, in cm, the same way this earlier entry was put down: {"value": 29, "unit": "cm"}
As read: {"value": 25, "unit": "cm"}
